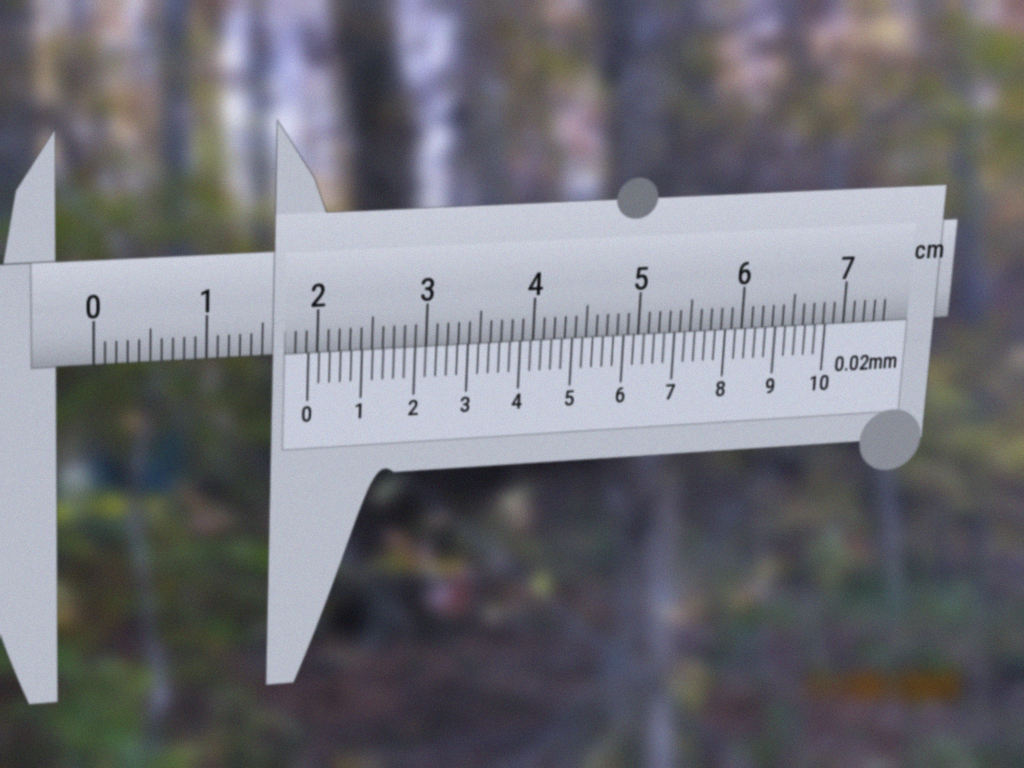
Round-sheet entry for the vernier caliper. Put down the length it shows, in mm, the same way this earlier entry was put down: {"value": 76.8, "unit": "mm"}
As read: {"value": 19.2, "unit": "mm"}
